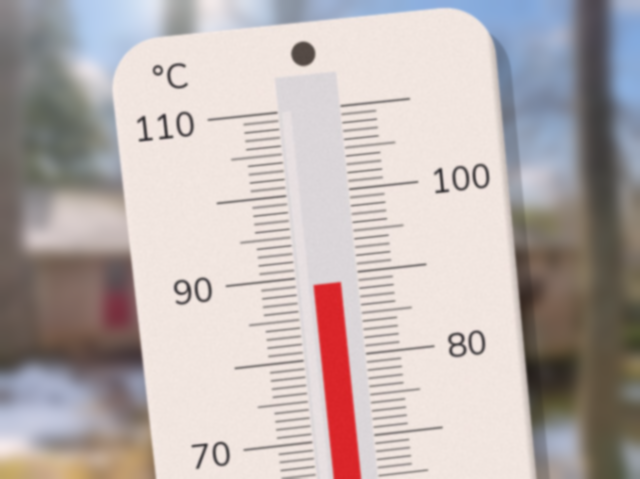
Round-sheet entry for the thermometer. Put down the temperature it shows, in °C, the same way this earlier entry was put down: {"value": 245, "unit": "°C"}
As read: {"value": 89, "unit": "°C"}
